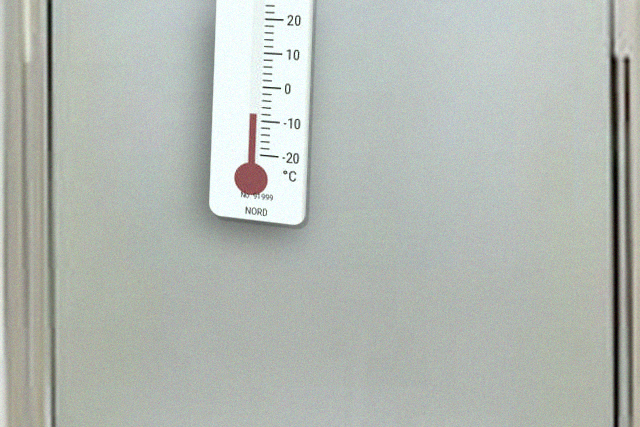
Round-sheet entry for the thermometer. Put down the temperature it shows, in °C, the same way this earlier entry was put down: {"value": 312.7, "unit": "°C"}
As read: {"value": -8, "unit": "°C"}
